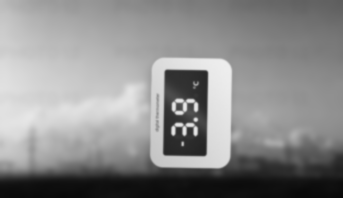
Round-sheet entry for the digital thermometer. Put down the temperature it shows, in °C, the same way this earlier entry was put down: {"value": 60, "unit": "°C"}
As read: {"value": -3.9, "unit": "°C"}
